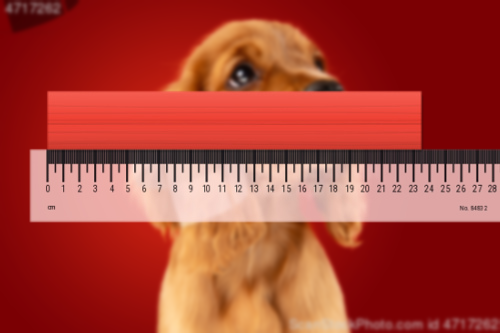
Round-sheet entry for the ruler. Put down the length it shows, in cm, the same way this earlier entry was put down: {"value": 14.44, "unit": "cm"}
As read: {"value": 23.5, "unit": "cm"}
